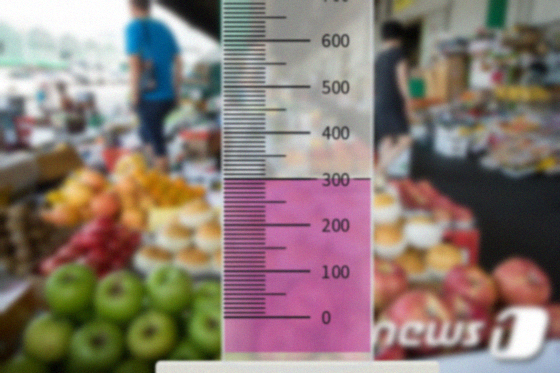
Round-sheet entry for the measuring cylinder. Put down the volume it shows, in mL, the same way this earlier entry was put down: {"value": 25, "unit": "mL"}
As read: {"value": 300, "unit": "mL"}
